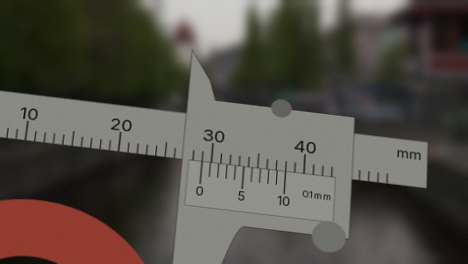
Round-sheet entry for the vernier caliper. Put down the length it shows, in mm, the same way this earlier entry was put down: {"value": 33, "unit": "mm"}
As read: {"value": 29.0, "unit": "mm"}
